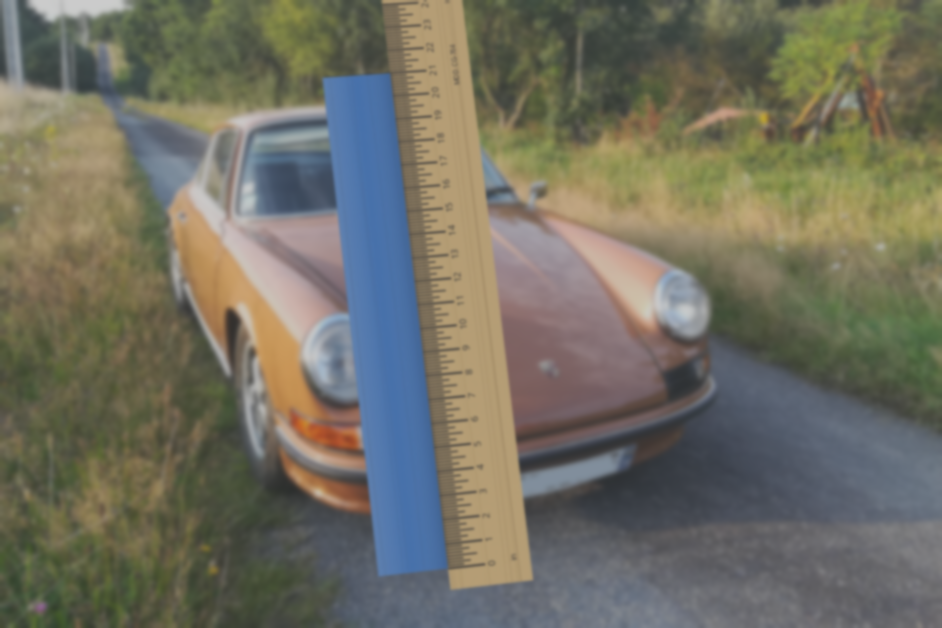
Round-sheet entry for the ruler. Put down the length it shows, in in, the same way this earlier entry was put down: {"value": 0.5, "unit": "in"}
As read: {"value": 21, "unit": "in"}
